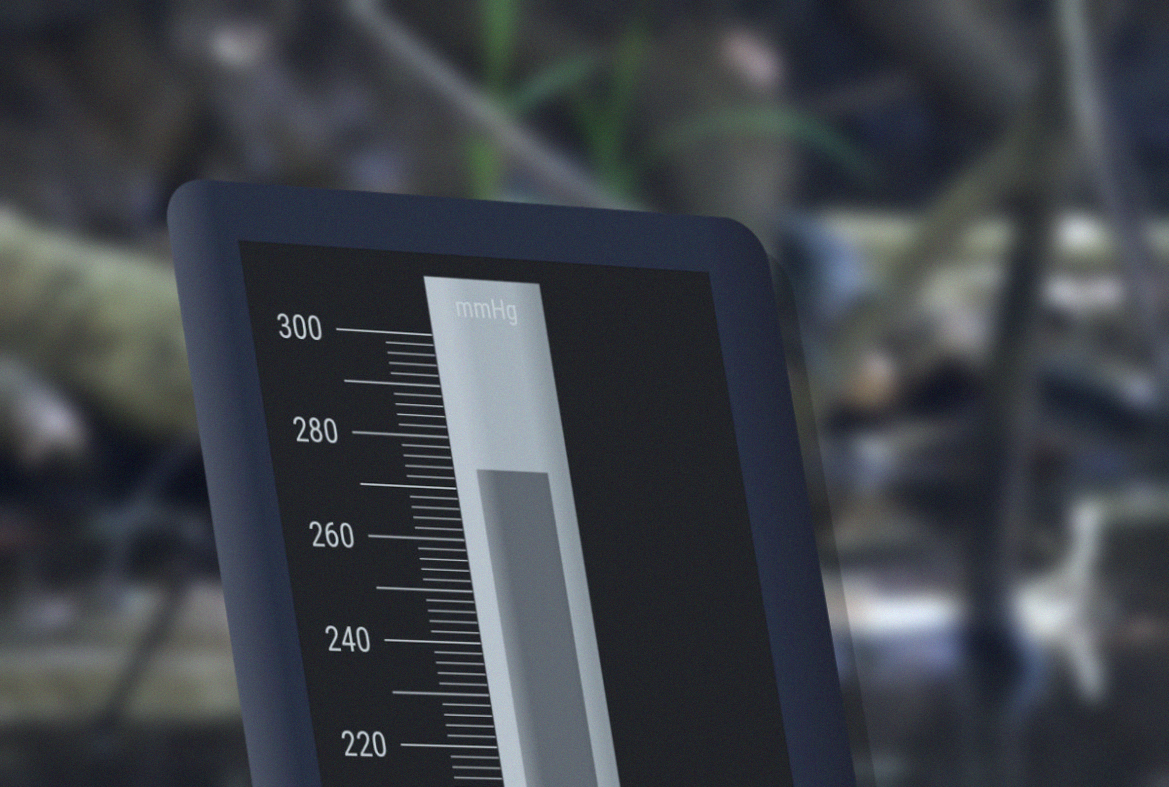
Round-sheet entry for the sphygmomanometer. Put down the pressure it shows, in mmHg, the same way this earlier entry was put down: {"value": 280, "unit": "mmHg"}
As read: {"value": 274, "unit": "mmHg"}
